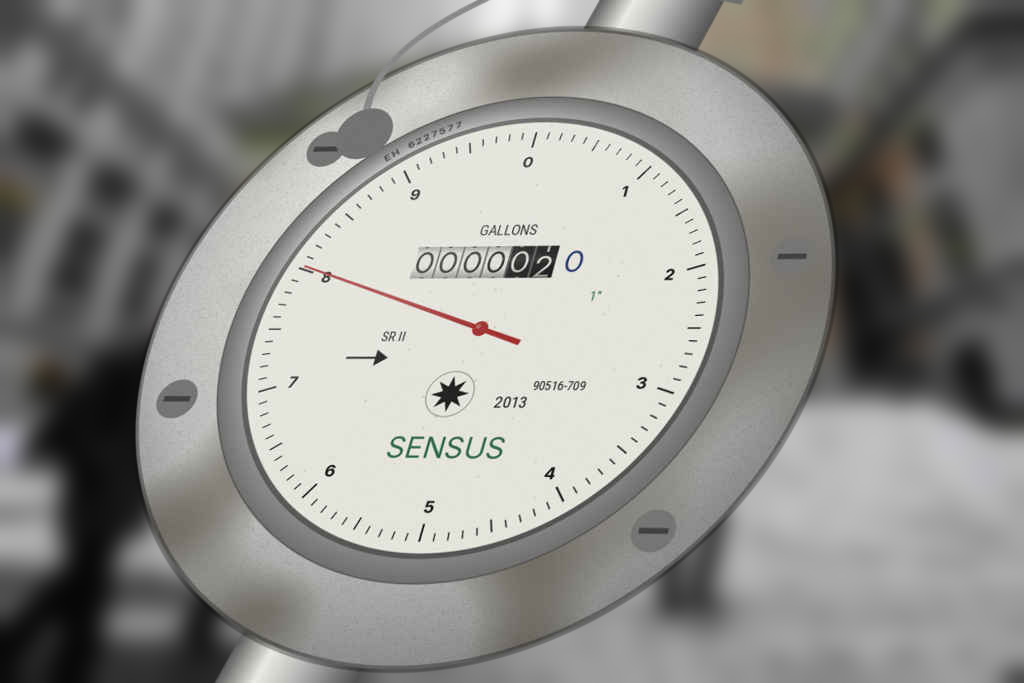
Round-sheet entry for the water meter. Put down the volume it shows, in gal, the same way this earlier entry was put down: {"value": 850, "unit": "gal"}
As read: {"value": 18.0, "unit": "gal"}
